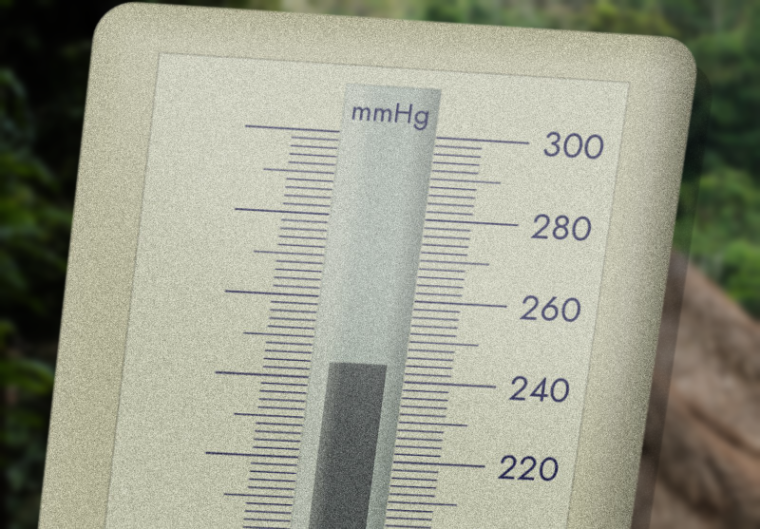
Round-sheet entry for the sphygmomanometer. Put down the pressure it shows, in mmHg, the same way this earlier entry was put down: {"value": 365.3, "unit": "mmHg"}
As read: {"value": 244, "unit": "mmHg"}
